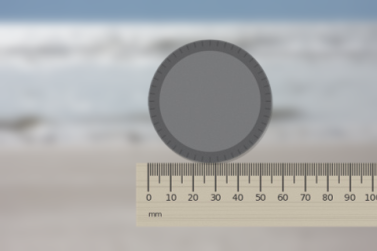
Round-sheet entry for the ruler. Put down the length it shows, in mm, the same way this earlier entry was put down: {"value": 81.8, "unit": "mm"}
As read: {"value": 55, "unit": "mm"}
